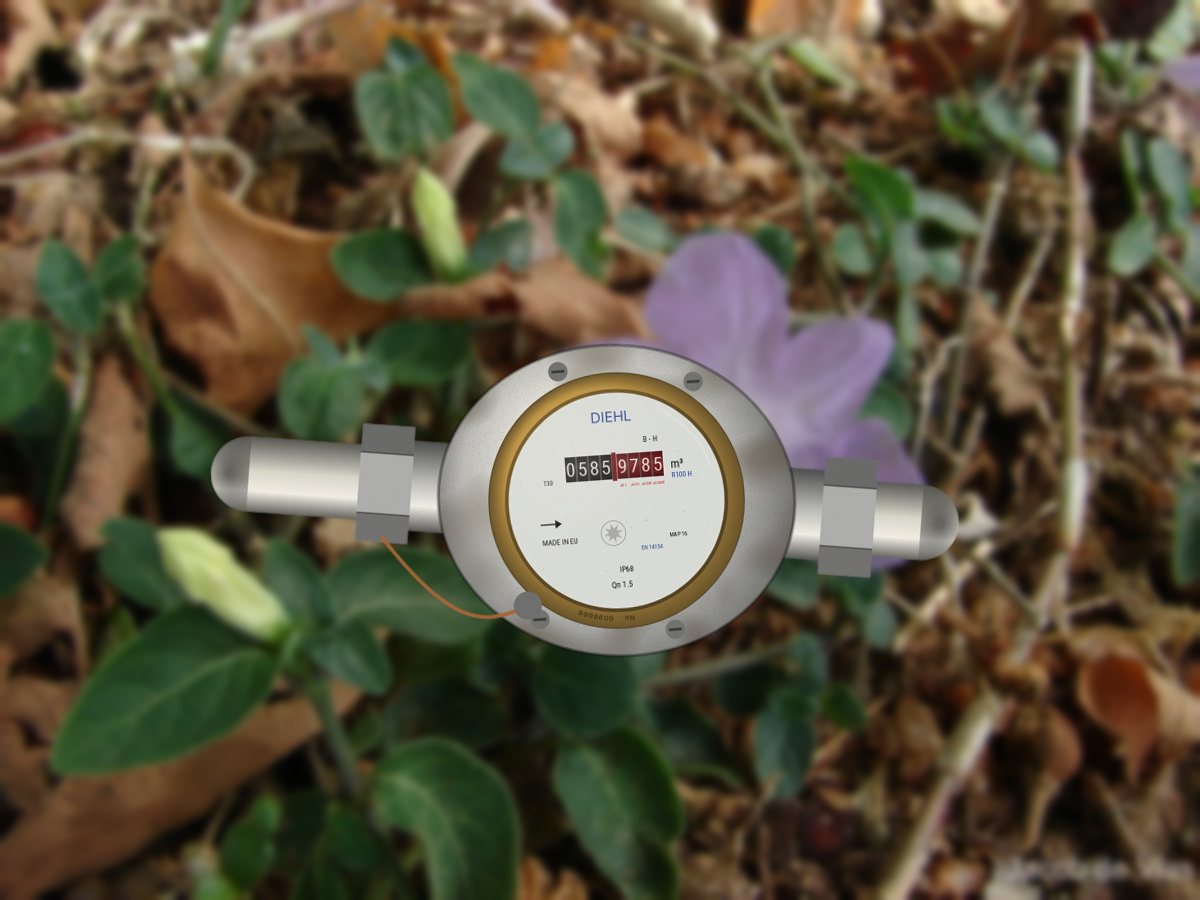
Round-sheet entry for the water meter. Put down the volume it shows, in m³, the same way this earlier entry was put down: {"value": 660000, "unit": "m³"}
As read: {"value": 585.9785, "unit": "m³"}
